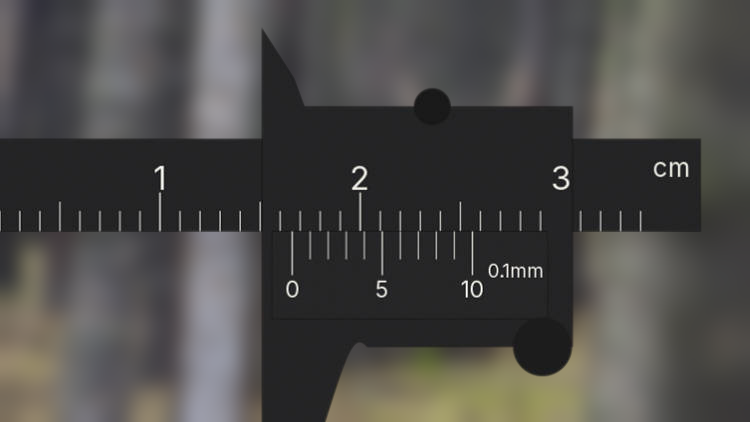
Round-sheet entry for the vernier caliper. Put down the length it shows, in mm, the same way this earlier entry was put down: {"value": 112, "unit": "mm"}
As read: {"value": 16.6, "unit": "mm"}
